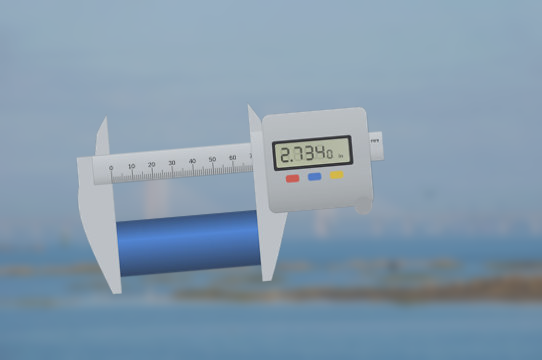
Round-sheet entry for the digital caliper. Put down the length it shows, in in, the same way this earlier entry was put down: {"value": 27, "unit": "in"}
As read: {"value": 2.7340, "unit": "in"}
